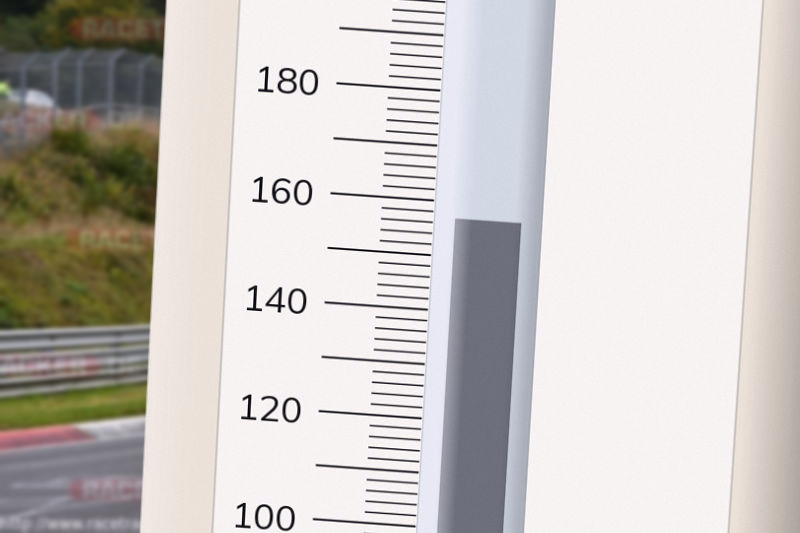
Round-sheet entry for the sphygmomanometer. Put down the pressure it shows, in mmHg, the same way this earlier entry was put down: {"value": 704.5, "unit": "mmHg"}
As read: {"value": 157, "unit": "mmHg"}
